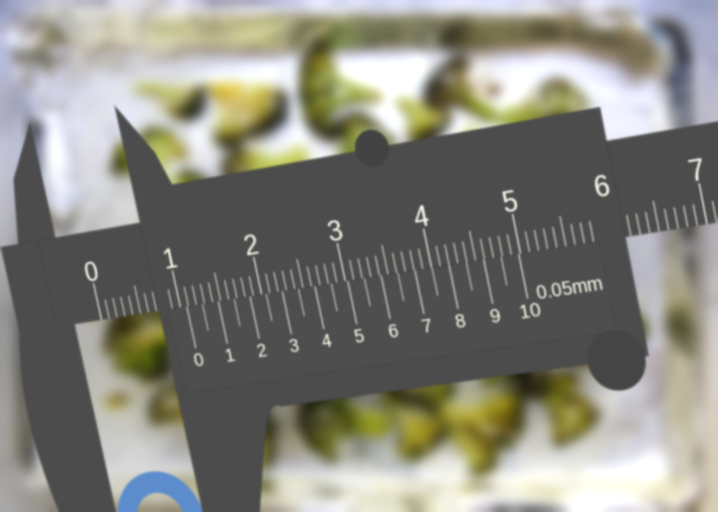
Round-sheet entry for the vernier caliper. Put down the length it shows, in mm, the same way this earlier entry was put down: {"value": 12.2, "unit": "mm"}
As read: {"value": 10.8, "unit": "mm"}
